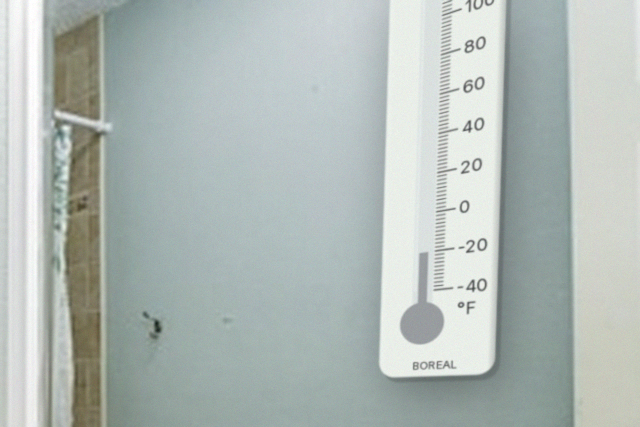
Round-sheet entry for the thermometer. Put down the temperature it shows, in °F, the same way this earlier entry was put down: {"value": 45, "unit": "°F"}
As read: {"value": -20, "unit": "°F"}
